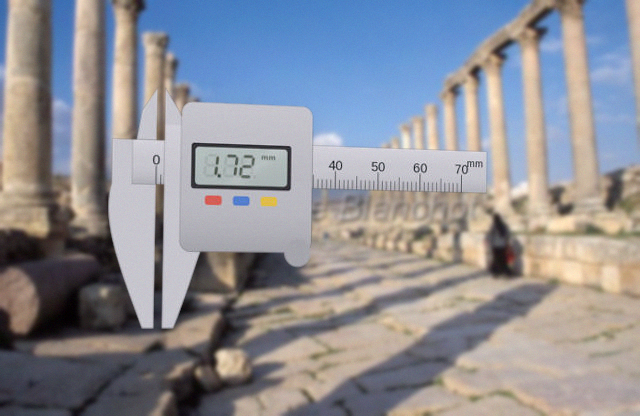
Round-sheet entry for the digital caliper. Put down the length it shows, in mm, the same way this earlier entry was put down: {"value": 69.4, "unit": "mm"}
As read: {"value": 1.72, "unit": "mm"}
